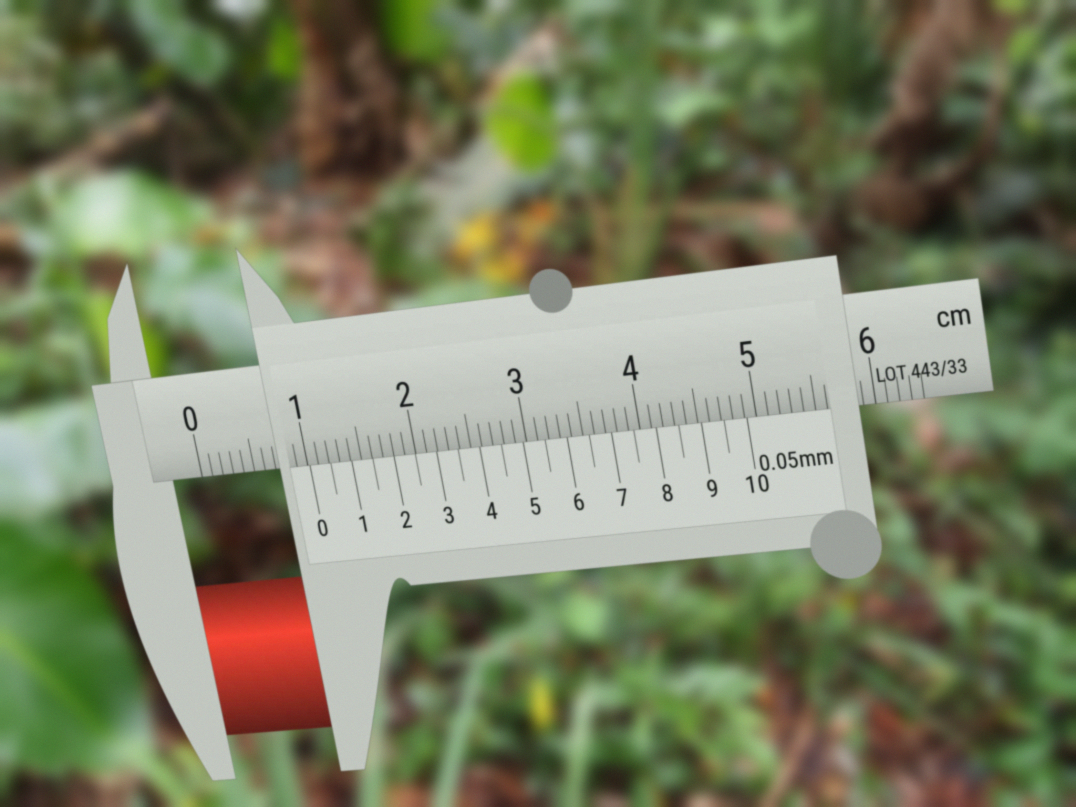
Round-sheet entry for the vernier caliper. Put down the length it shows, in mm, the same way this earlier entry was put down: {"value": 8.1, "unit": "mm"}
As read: {"value": 10.2, "unit": "mm"}
